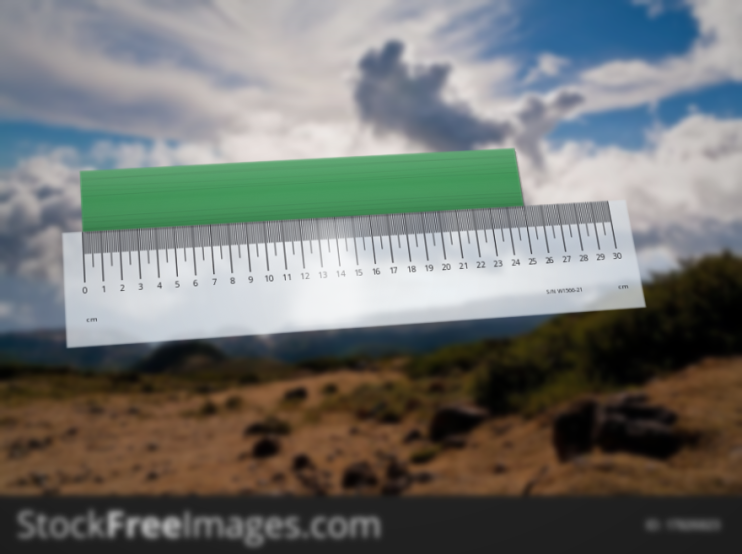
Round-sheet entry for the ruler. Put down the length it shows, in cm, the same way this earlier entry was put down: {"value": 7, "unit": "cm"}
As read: {"value": 25, "unit": "cm"}
